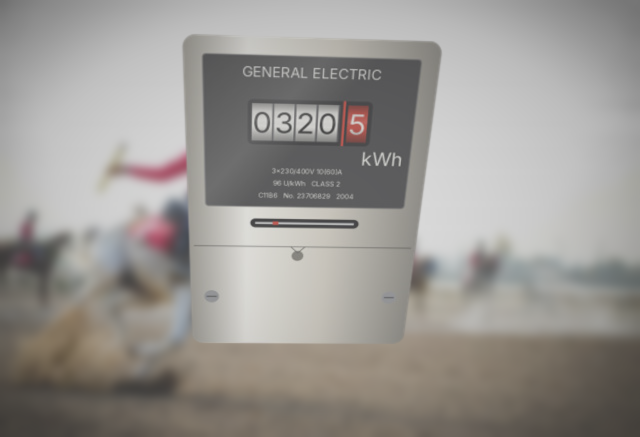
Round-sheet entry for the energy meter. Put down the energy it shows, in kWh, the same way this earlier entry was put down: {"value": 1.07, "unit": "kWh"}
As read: {"value": 320.5, "unit": "kWh"}
